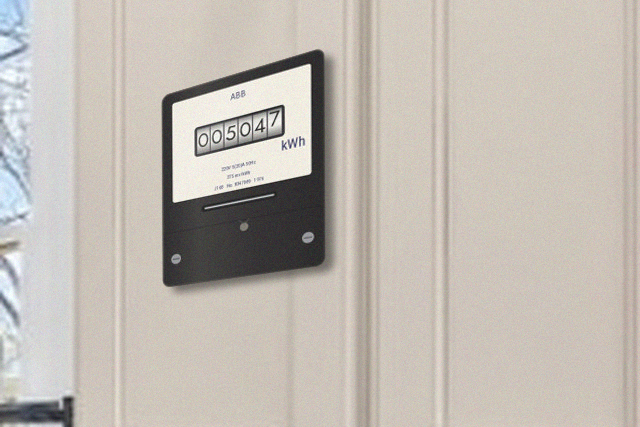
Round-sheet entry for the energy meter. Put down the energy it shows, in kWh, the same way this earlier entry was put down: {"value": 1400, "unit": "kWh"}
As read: {"value": 5047, "unit": "kWh"}
